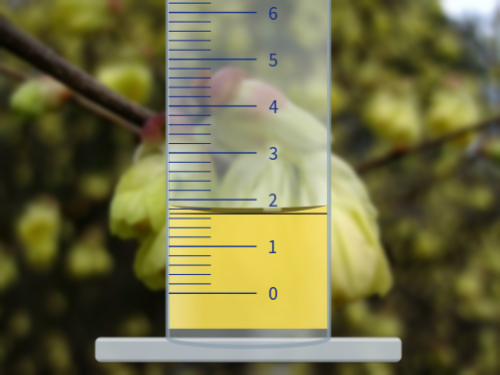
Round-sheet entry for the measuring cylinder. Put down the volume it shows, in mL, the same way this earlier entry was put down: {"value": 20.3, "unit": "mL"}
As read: {"value": 1.7, "unit": "mL"}
